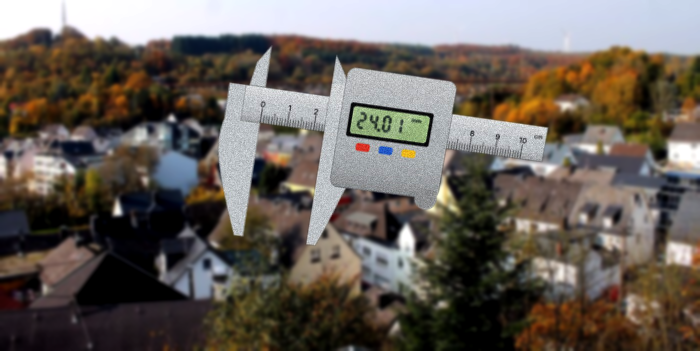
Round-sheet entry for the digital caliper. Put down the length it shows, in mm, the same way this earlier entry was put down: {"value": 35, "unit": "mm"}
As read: {"value": 24.01, "unit": "mm"}
